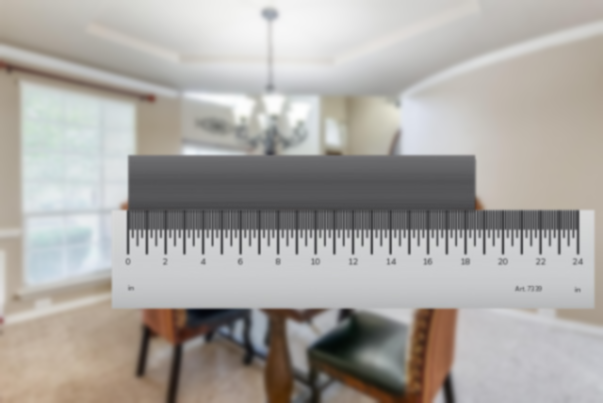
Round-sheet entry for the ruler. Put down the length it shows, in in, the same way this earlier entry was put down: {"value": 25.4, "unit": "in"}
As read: {"value": 18.5, "unit": "in"}
